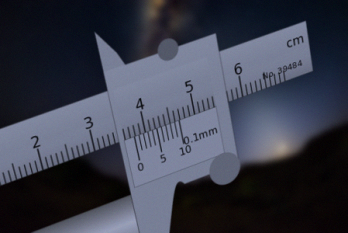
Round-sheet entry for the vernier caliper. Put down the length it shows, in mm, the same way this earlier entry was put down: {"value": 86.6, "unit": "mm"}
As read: {"value": 37.8, "unit": "mm"}
